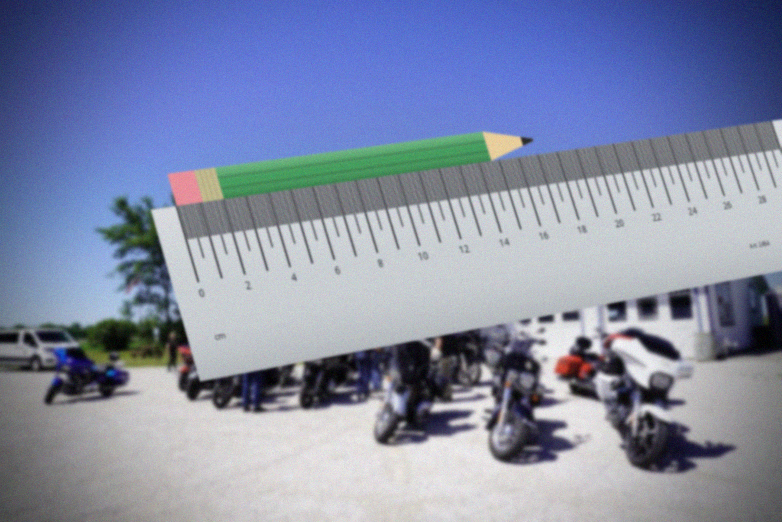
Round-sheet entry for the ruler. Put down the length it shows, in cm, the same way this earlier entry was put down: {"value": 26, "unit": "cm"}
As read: {"value": 17, "unit": "cm"}
